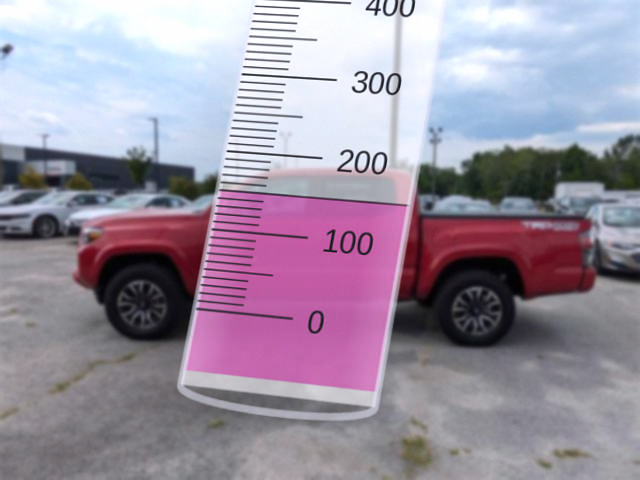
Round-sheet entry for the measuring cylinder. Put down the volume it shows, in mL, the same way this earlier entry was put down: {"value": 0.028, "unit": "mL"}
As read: {"value": 150, "unit": "mL"}
